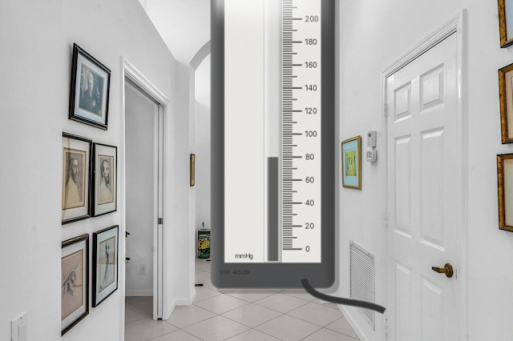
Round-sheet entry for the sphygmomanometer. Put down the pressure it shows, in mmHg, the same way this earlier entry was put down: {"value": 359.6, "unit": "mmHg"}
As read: {"value": 80, "unit": "mmHg"}
